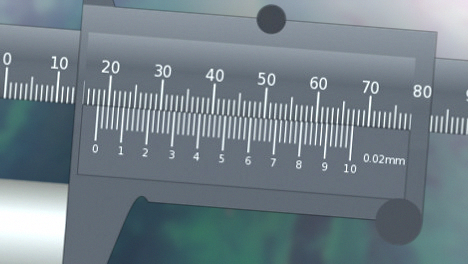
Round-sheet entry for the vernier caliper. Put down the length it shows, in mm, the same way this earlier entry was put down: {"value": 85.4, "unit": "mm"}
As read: {"value": 18.0, "unit": "mm"}
